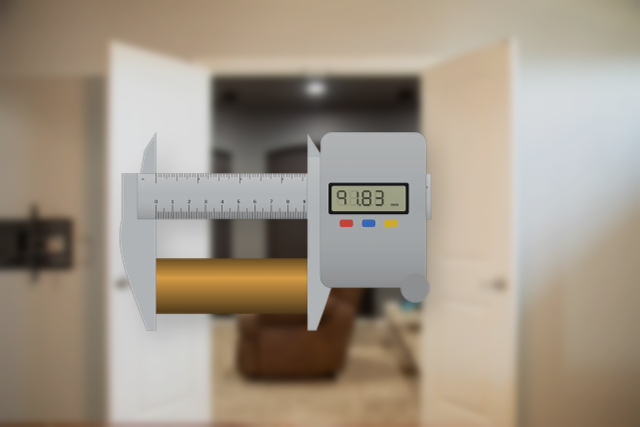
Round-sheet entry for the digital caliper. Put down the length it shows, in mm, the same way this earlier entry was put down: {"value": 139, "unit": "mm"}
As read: {"value": 91.83, "unit": "mm"}
